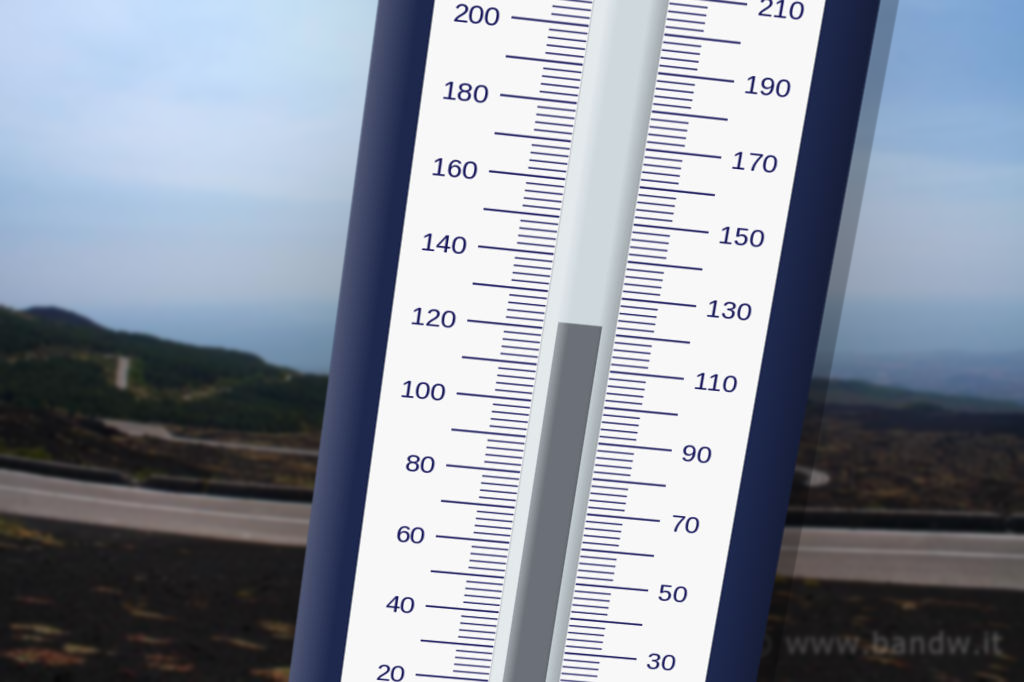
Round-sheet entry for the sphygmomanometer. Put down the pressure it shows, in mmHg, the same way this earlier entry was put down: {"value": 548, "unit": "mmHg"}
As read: {"value": 122, "unit": "mmHg"}
